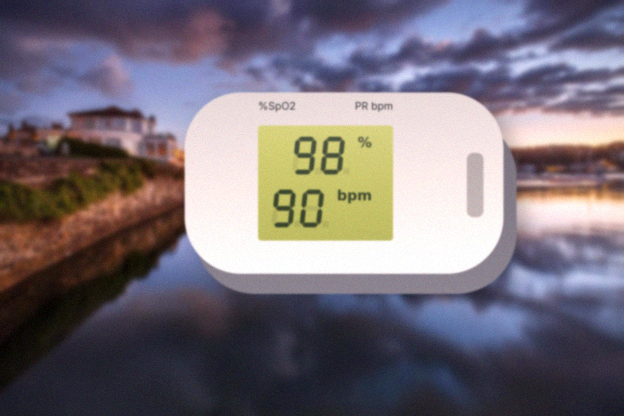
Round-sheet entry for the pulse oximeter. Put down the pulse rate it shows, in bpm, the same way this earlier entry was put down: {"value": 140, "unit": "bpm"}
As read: {"value": 90, "unit": "bpm"}
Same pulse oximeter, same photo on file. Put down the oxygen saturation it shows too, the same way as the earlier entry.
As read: {"value": 98, "unit": "%"}
